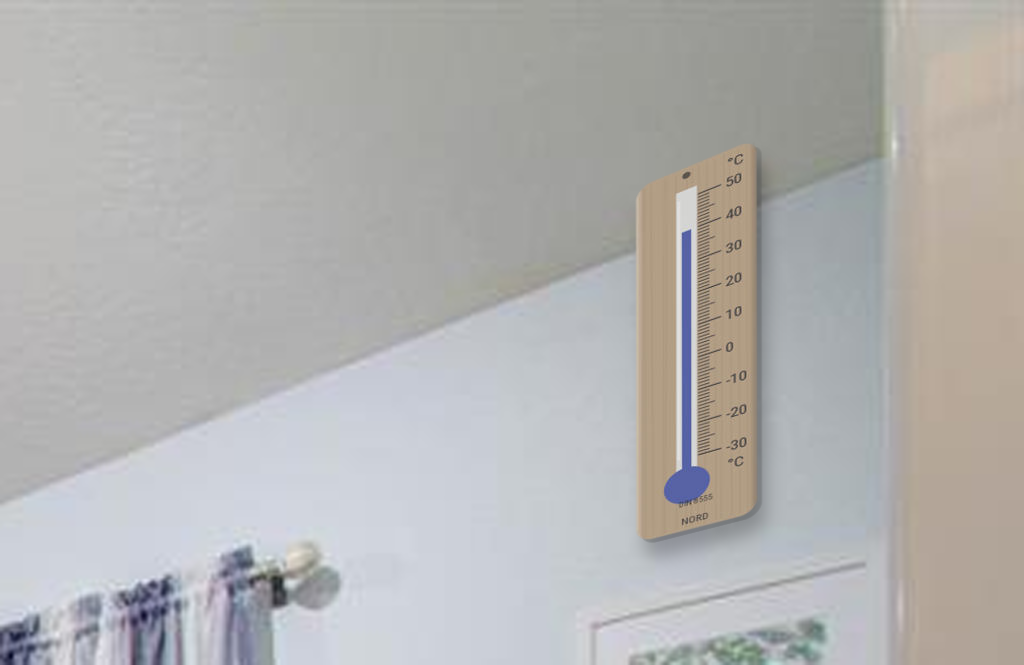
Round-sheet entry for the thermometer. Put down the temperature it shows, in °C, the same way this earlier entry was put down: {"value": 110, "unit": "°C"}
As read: {"value": 40, "unit": "°C"}
